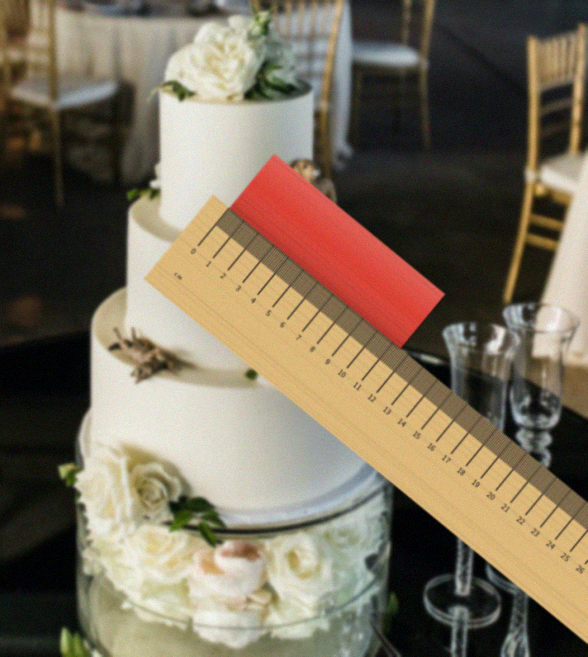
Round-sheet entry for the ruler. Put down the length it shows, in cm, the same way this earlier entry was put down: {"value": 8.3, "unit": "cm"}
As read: {"value": 11.5, "unit": "cm"}
